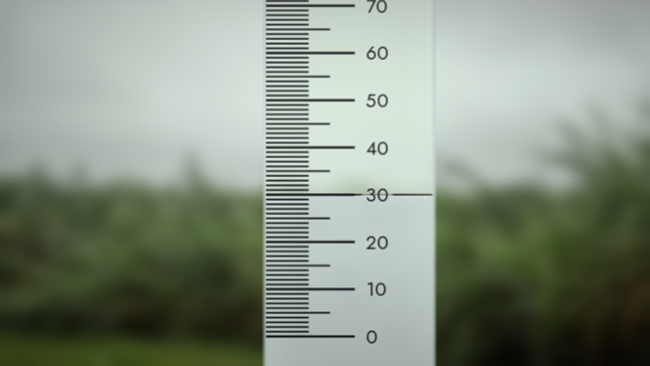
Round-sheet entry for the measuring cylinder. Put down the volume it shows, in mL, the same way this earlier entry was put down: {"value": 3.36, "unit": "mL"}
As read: {"value": 30, "unit": "mL"}
